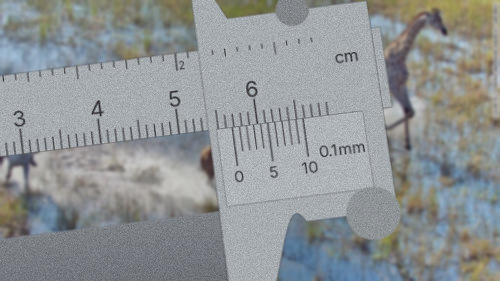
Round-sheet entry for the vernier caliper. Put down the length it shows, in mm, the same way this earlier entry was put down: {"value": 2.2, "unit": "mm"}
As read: {"value": 56.8, "unit": "mm"}
